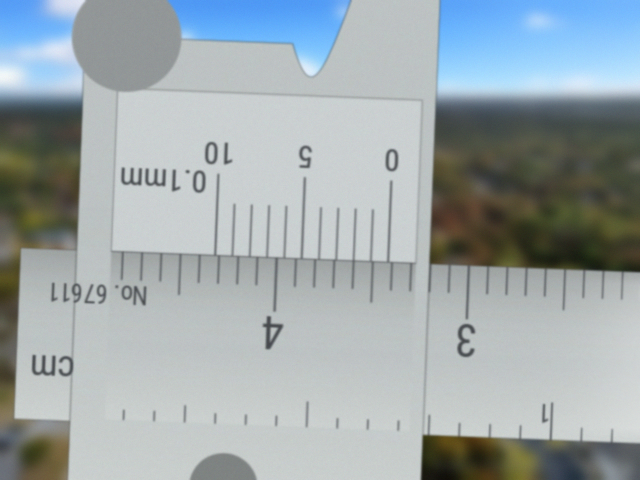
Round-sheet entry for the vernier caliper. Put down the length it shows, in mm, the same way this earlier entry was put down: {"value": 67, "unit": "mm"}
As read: {"value": 34.2, "unit": "mm"}
